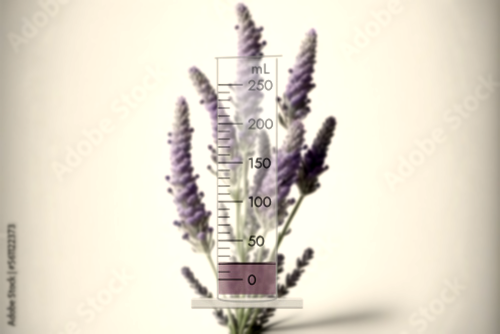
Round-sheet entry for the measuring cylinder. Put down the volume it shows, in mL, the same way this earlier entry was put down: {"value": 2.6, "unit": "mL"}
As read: {"value": 20, "unit": "mL"}
